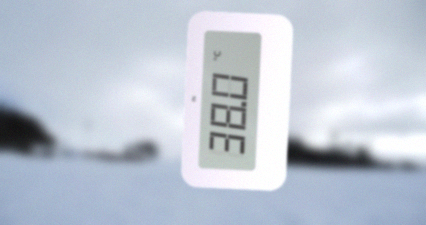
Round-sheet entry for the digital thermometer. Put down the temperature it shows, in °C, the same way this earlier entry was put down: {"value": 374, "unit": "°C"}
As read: {"value": 38.0, "unit": "°C"}
